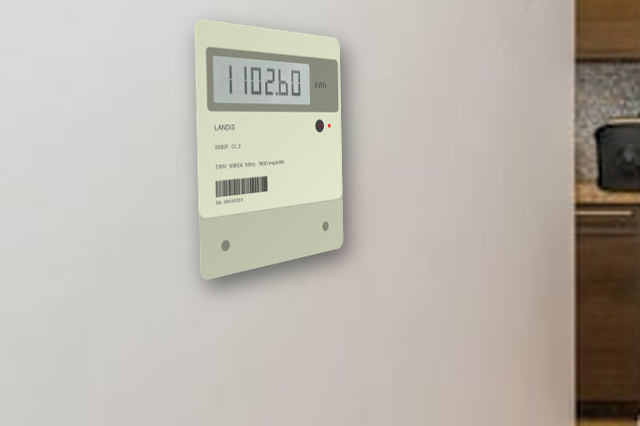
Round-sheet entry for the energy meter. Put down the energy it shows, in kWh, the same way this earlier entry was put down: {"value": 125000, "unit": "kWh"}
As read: {"value": 1102.60, "unit": "kWh"}
